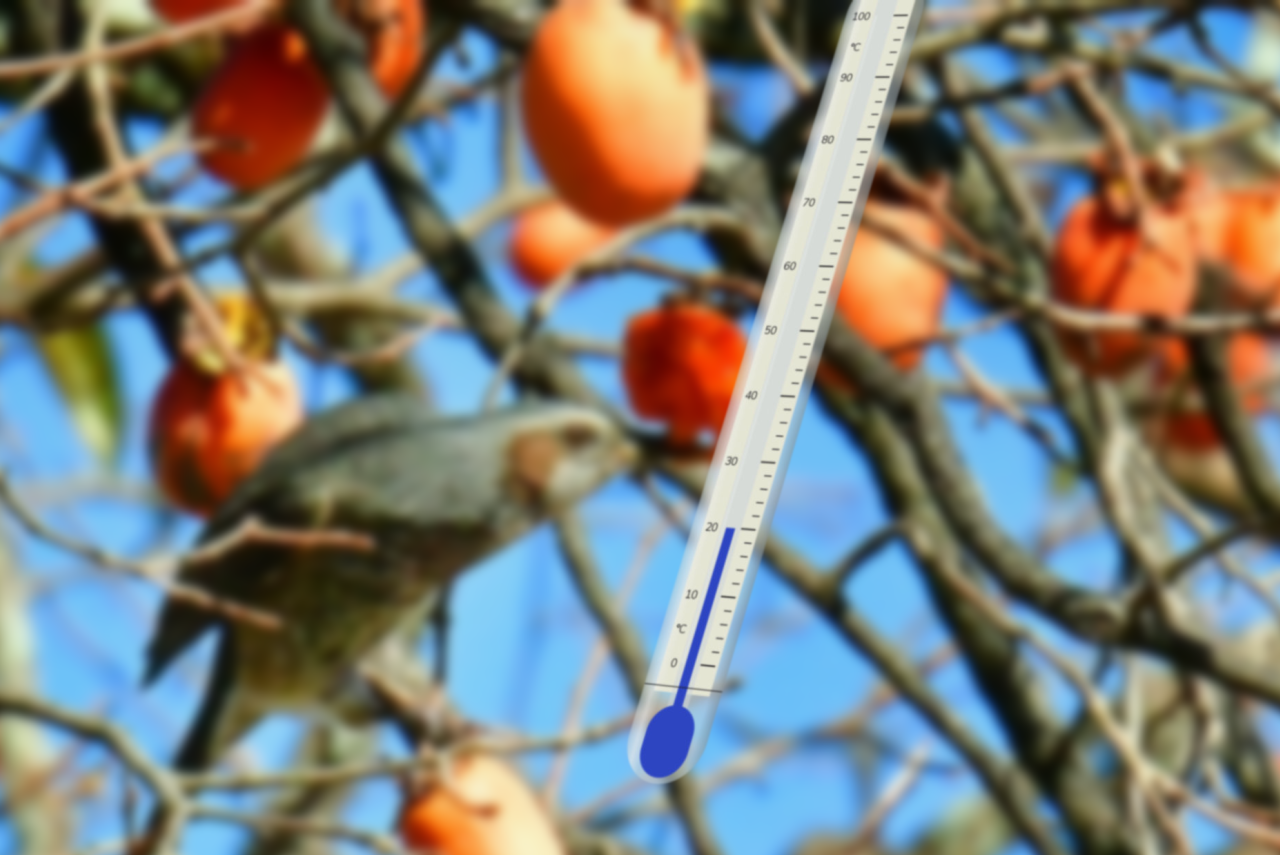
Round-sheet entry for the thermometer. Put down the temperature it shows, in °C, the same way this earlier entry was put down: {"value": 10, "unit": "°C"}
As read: {"value": 20, "unit": "°C"}
